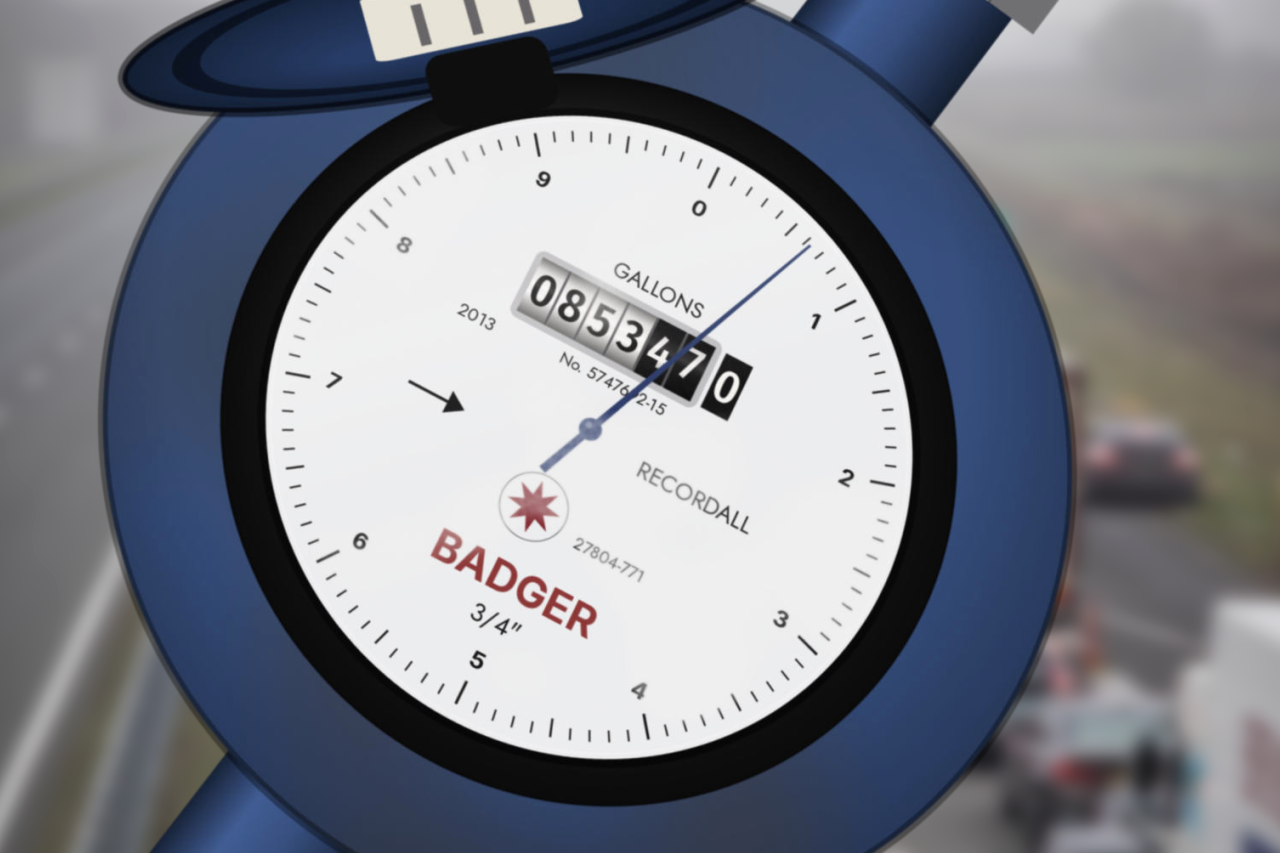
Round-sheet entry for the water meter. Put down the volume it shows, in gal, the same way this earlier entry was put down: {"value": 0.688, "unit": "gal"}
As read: {"value": 853470.6, "unit": "gal"}
